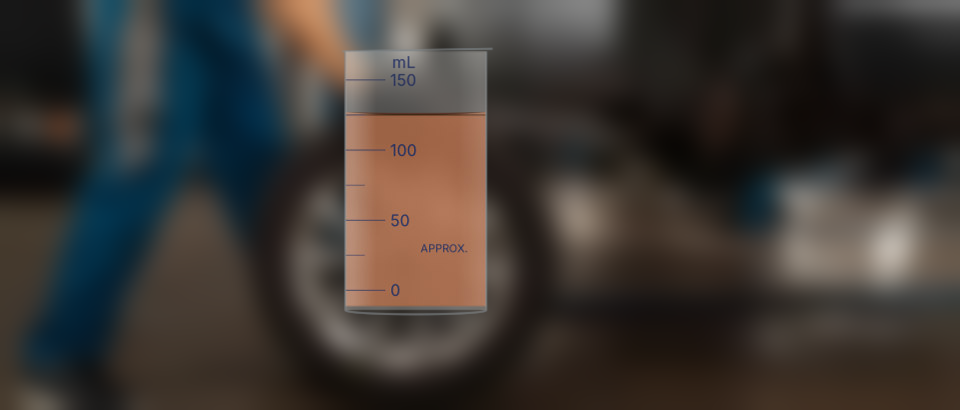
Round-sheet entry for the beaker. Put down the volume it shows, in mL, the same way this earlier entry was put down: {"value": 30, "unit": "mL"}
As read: {"value": 125, "unit": "mL"}
